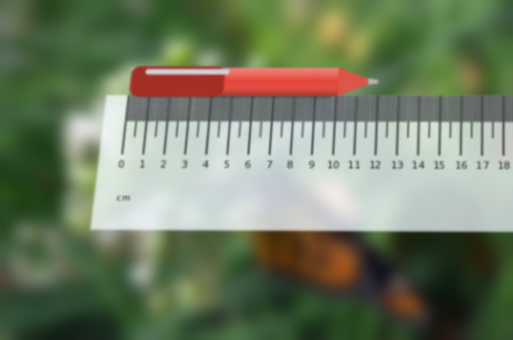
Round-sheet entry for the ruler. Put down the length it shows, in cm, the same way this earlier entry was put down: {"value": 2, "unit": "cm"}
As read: {"value": 12, "unit": "cm"}
